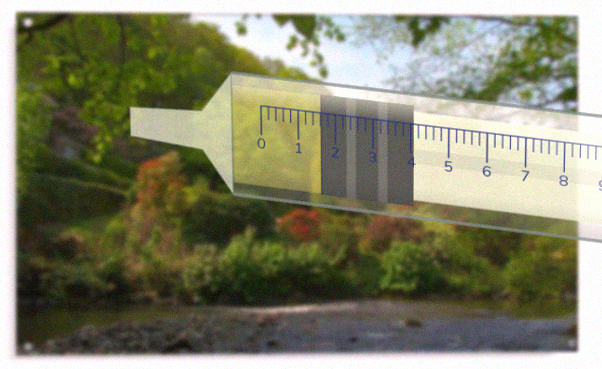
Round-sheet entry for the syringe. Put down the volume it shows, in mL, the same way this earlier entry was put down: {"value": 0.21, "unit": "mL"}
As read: {"value": 1.6, "unit": "mL"}
